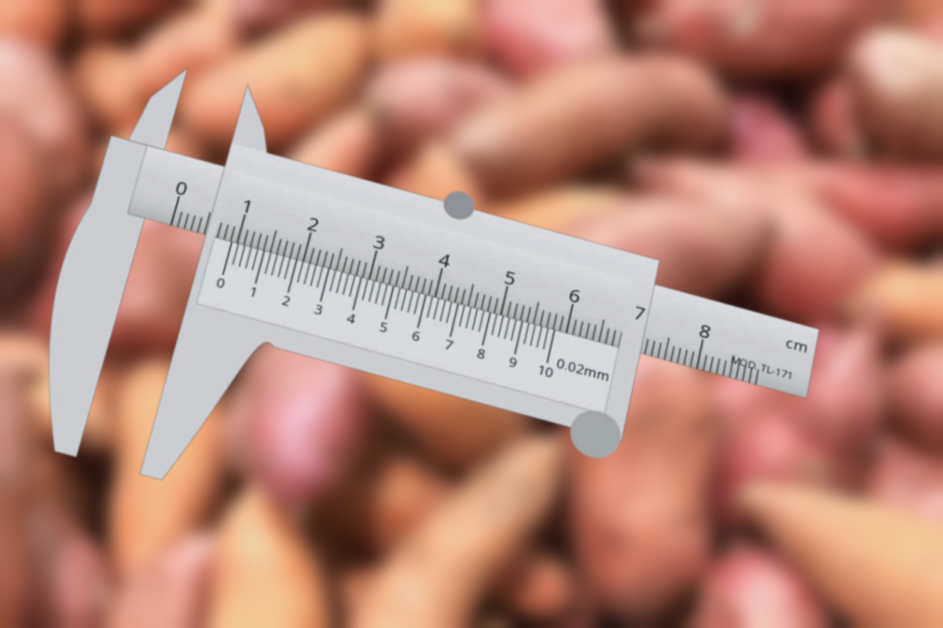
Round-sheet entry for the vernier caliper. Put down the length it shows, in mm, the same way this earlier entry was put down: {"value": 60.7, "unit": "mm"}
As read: {"value": 9.2, "unit": "mm"}
